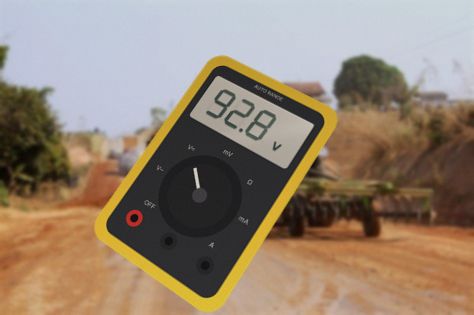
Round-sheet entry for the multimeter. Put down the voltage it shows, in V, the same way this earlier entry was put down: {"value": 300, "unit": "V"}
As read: {"value": 92.8, "unit": "V"}
